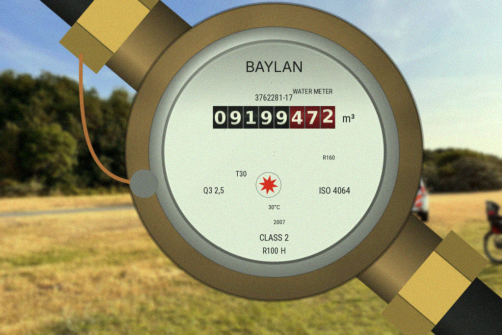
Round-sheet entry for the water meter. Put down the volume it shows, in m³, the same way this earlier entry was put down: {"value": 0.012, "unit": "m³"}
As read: {"value": 9199.472, "unit": "m³"}
